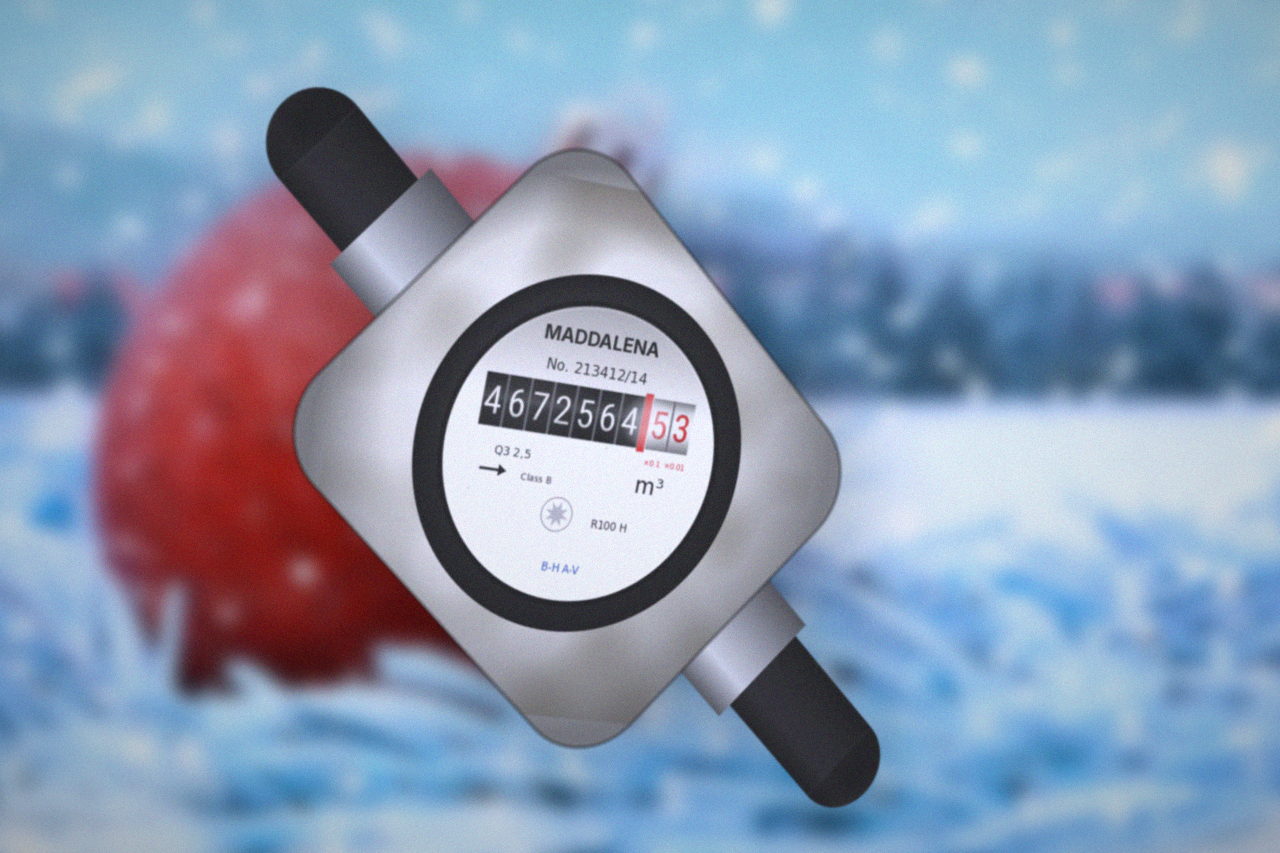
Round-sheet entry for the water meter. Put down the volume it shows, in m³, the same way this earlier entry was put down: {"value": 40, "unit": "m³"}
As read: {"value": 4672564.53, "unit": "m³"}
